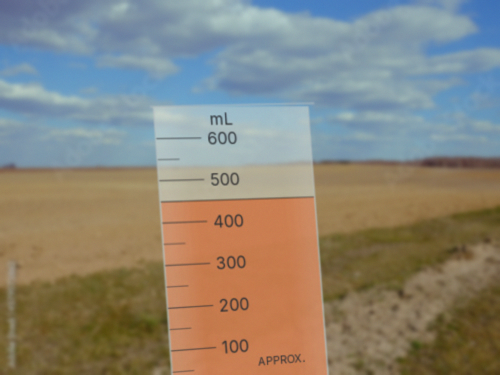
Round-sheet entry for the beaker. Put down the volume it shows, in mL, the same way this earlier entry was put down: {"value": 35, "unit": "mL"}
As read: {"value": 450, "unit": "mL"}
